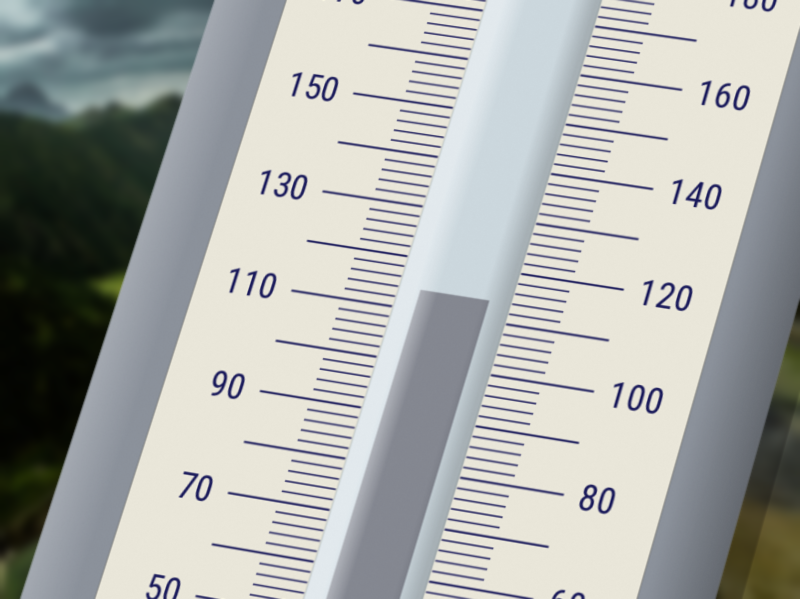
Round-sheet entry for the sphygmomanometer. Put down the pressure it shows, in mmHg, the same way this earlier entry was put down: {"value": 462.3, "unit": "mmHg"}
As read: {"value": 114, "unit": "mmHg"}
